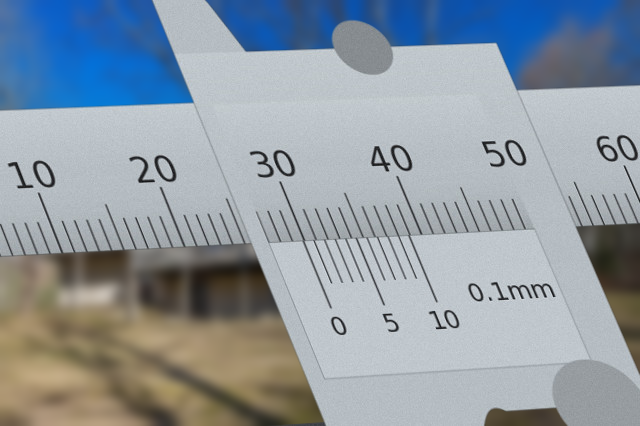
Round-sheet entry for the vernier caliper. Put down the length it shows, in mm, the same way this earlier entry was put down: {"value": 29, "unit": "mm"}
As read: {"value": 29.9, "unit": "mm"}
